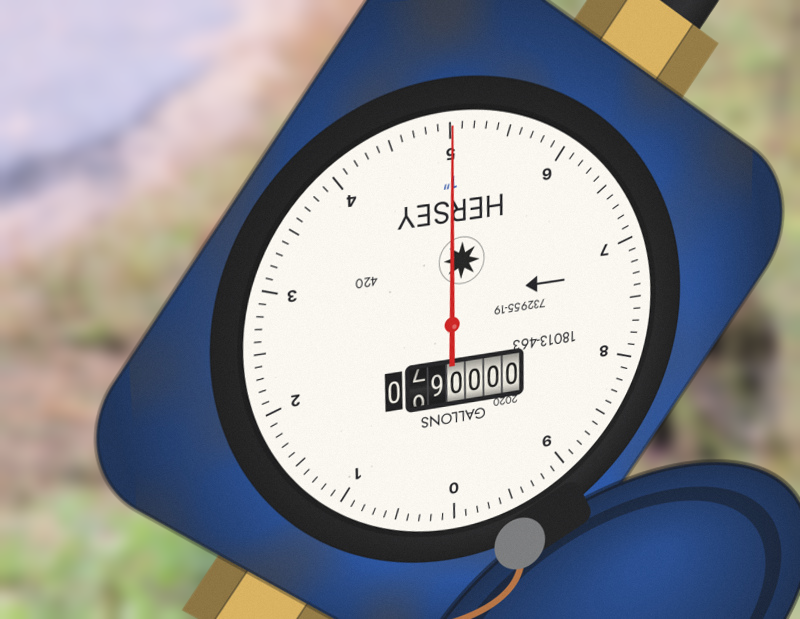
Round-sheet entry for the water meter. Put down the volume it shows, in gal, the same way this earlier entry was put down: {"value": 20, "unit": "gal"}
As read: {"value": 665.0, "unit": "gal"}
